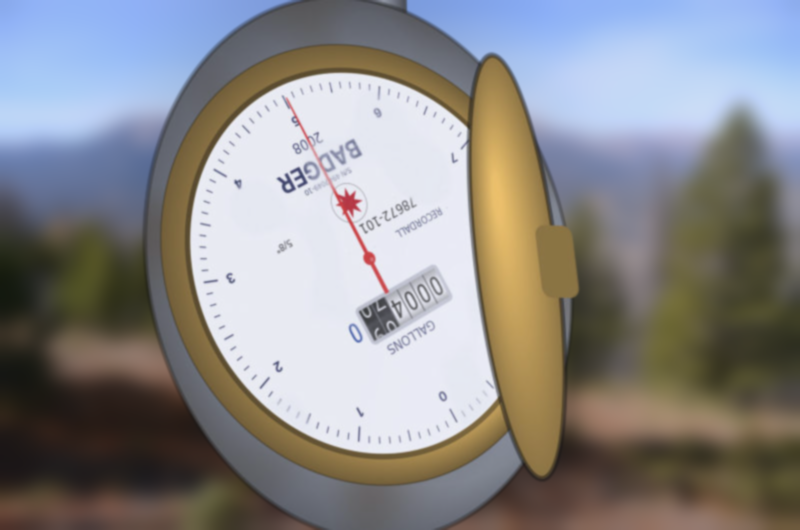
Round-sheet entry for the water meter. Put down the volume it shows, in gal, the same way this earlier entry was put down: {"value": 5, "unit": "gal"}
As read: {"value": 4695.0, "unit": "gal"}
